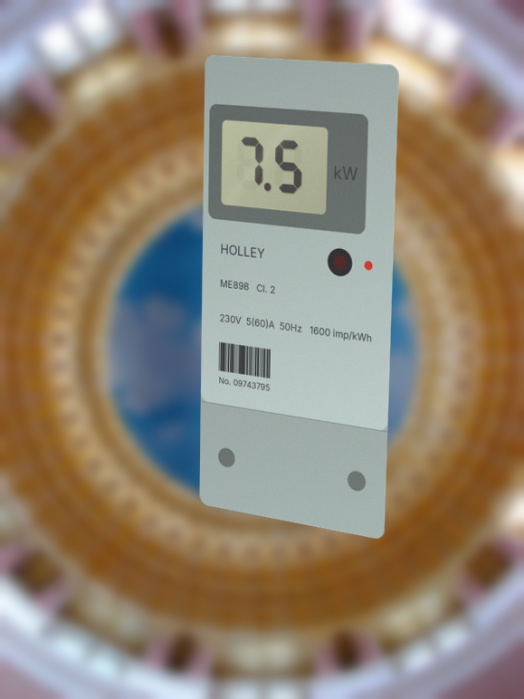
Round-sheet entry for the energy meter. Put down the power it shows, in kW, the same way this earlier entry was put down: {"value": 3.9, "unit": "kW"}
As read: {"value": 7.5, "unit": "kW"}
